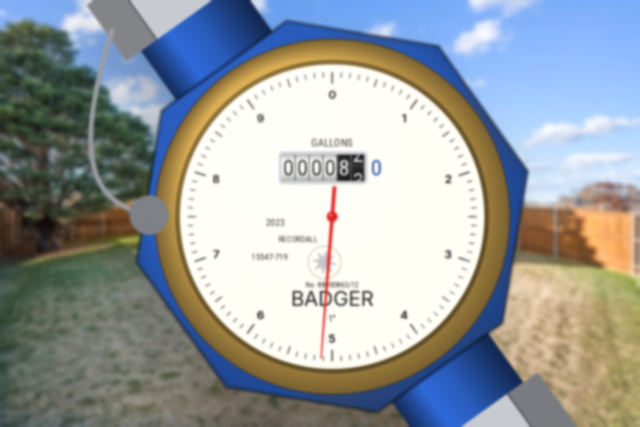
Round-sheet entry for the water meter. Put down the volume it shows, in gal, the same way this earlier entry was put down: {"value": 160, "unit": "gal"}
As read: {"value": 825.1, "unit": "gal"}
